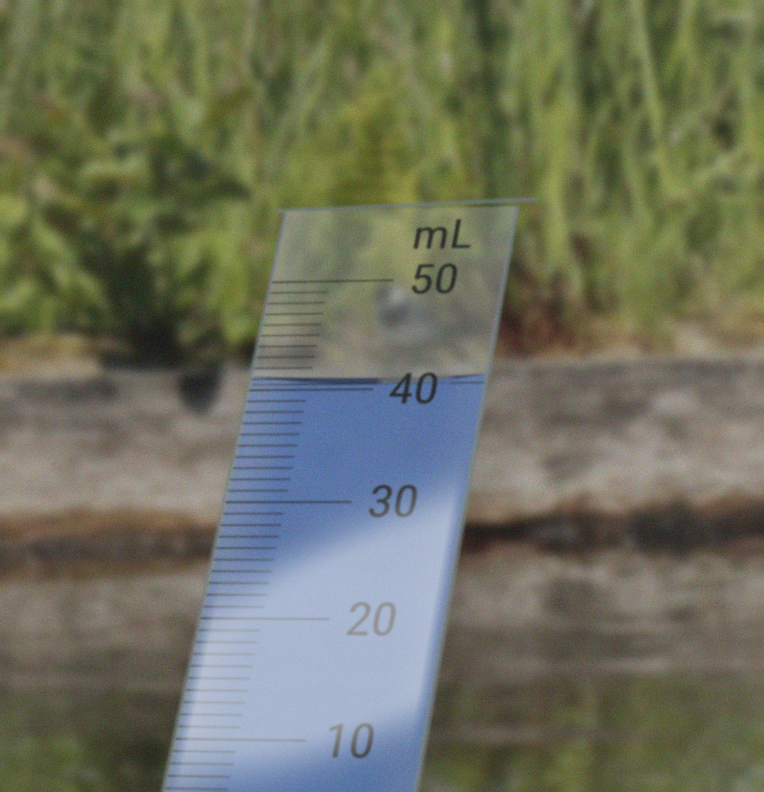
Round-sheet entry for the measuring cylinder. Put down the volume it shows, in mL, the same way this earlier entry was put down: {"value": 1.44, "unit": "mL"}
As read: {"value": 40.5, "unit": "mL"}
